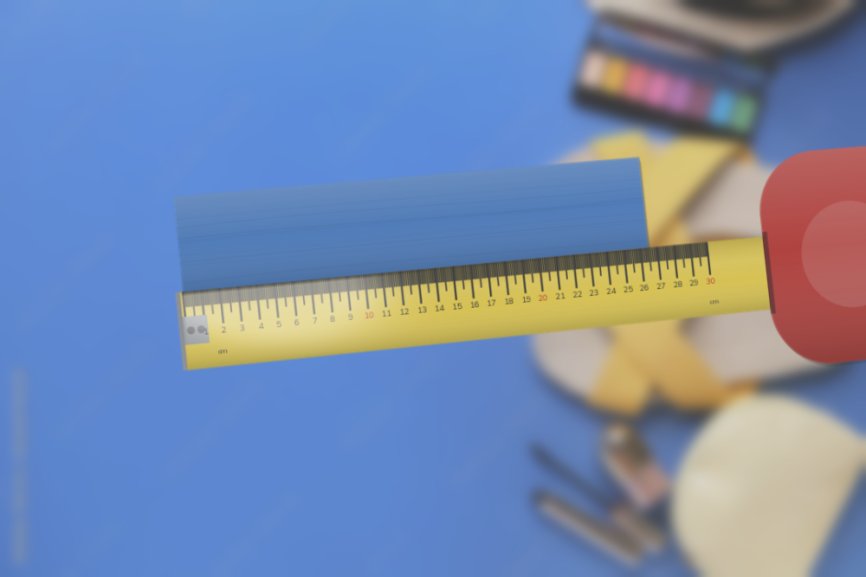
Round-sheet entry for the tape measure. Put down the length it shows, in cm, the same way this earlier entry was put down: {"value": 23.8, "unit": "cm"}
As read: {"value": 26.5, "unit": "cm"}
